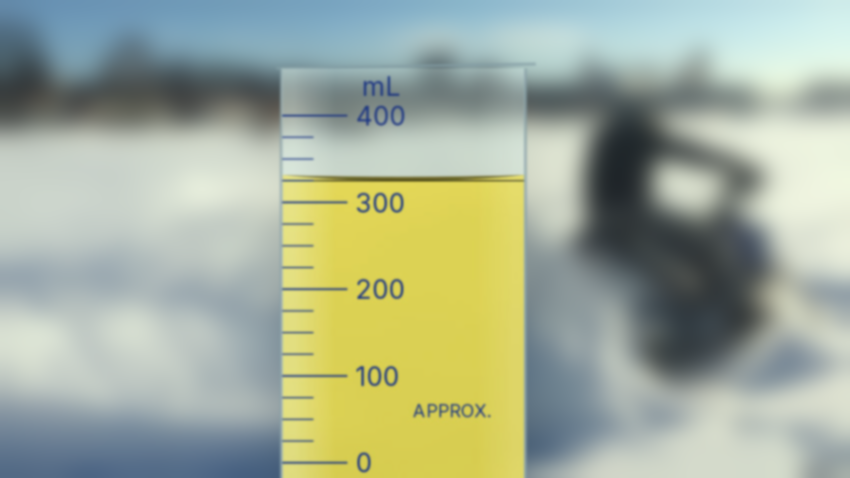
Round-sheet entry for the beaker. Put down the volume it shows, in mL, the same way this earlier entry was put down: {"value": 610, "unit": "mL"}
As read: {"value": 325, "unit": "mL"}
